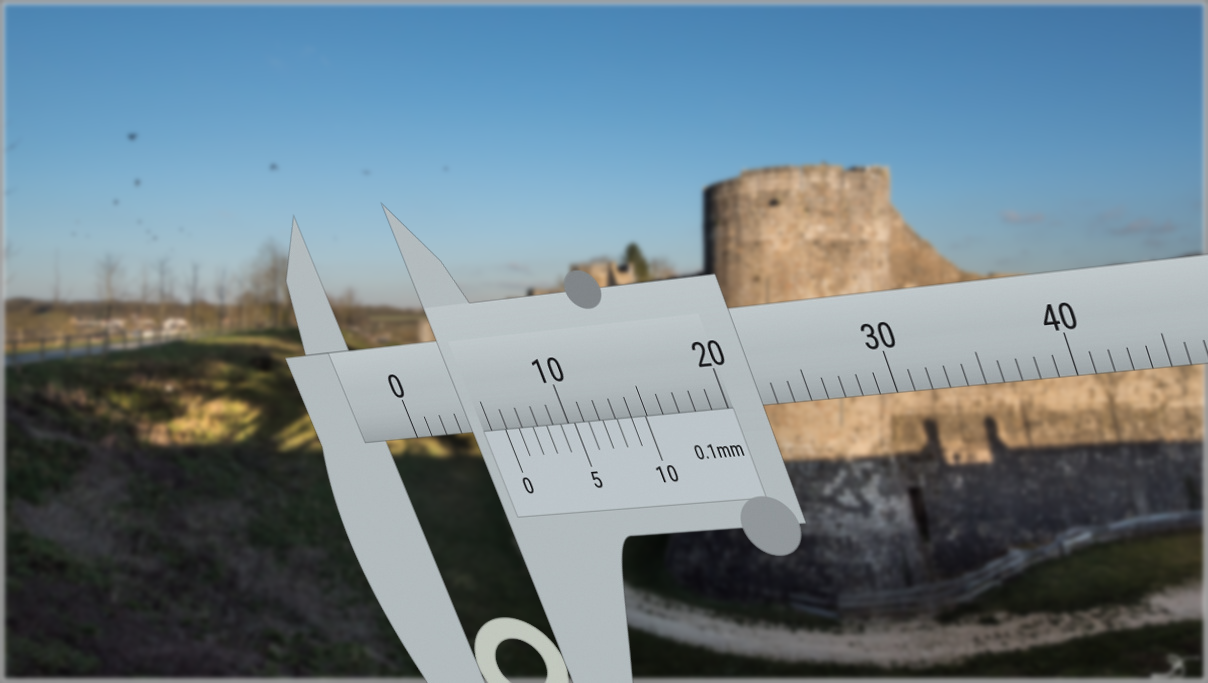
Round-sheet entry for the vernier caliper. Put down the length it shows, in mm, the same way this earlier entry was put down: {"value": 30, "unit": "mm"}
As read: {"value": 5.9, "unit": "mm"}
